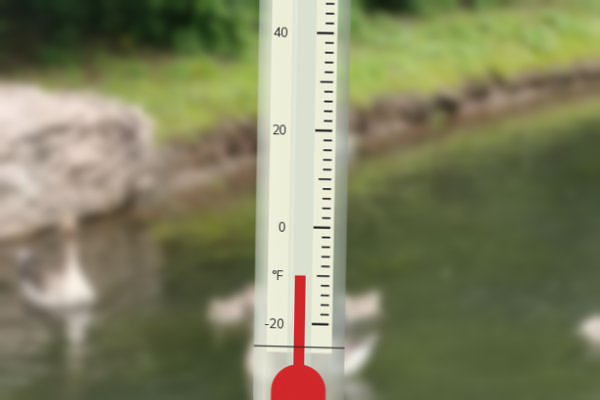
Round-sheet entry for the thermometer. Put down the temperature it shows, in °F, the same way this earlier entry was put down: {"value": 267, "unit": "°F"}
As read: {"value": -10, "unit": "°F"}
